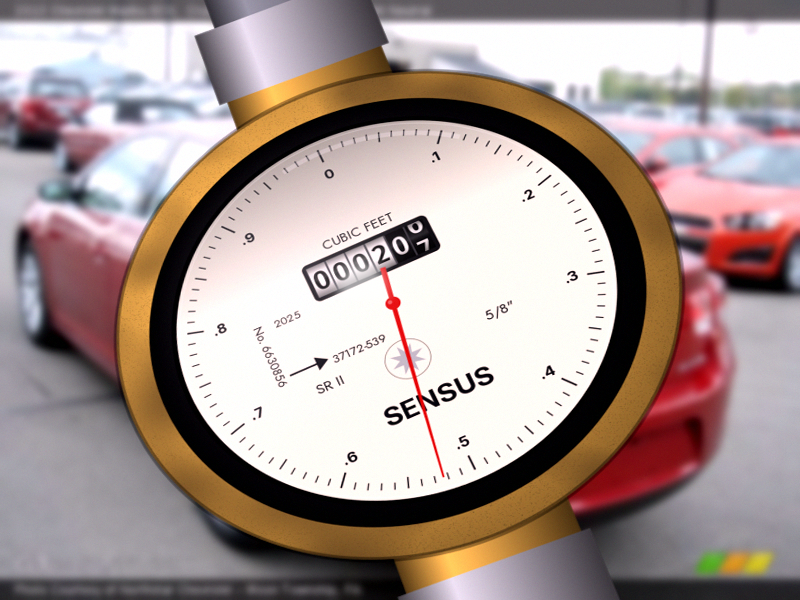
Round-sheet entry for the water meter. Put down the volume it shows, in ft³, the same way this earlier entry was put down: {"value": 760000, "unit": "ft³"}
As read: {"value": 206.52, "unit": "ft³"}
